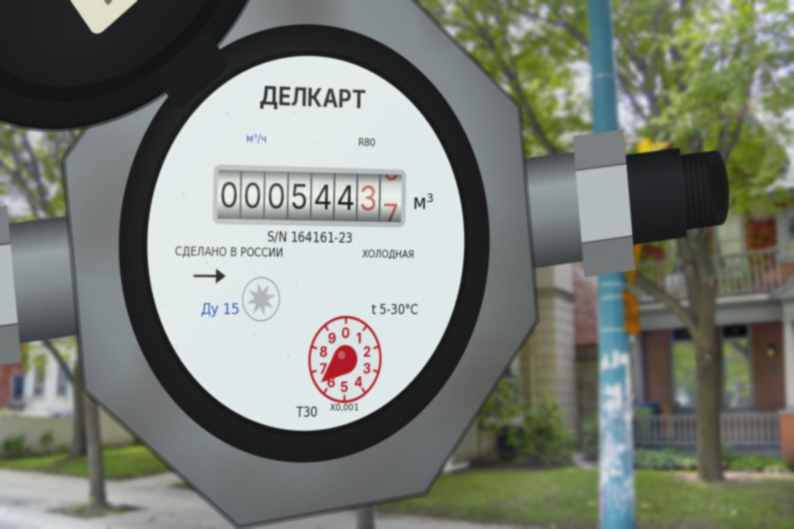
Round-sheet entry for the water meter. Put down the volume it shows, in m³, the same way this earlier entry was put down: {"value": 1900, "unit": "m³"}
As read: {"value": 544.366, "unit": "m³"}
